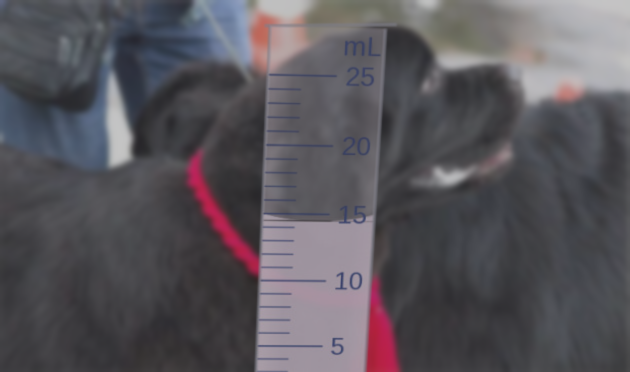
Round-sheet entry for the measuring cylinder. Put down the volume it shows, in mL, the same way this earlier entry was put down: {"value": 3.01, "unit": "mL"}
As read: {"value": 14.5, "unit": "mL"}
